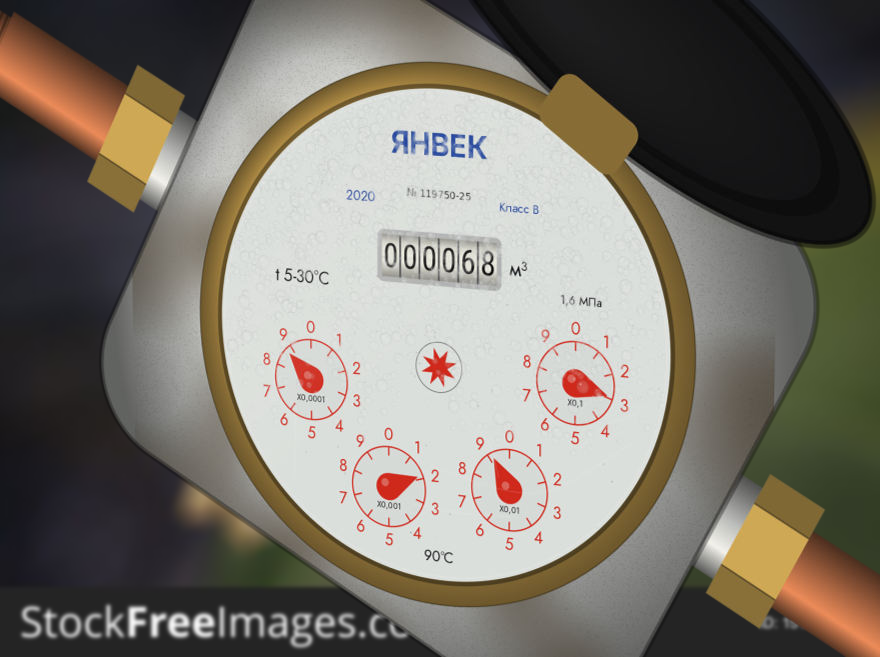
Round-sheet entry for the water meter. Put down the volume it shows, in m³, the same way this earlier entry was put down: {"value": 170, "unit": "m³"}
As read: {"value": 68.2918, "unit": "m³"}
